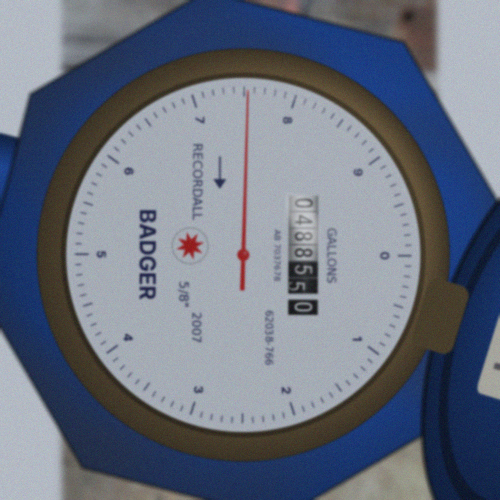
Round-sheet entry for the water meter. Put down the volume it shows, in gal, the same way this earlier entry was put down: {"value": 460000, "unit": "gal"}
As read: {"value": 488547.5, "unit": "gal"}
